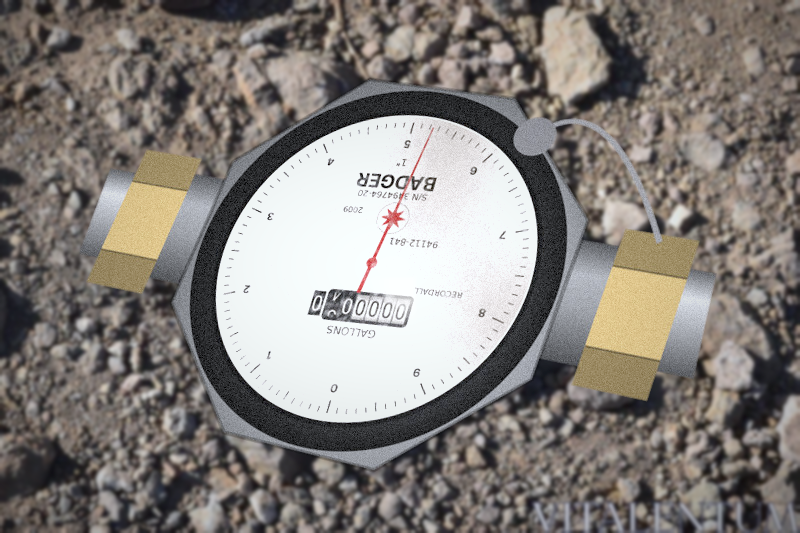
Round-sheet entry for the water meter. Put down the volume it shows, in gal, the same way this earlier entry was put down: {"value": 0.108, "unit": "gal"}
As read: {"value": 35.2, "unit": "gal"}
